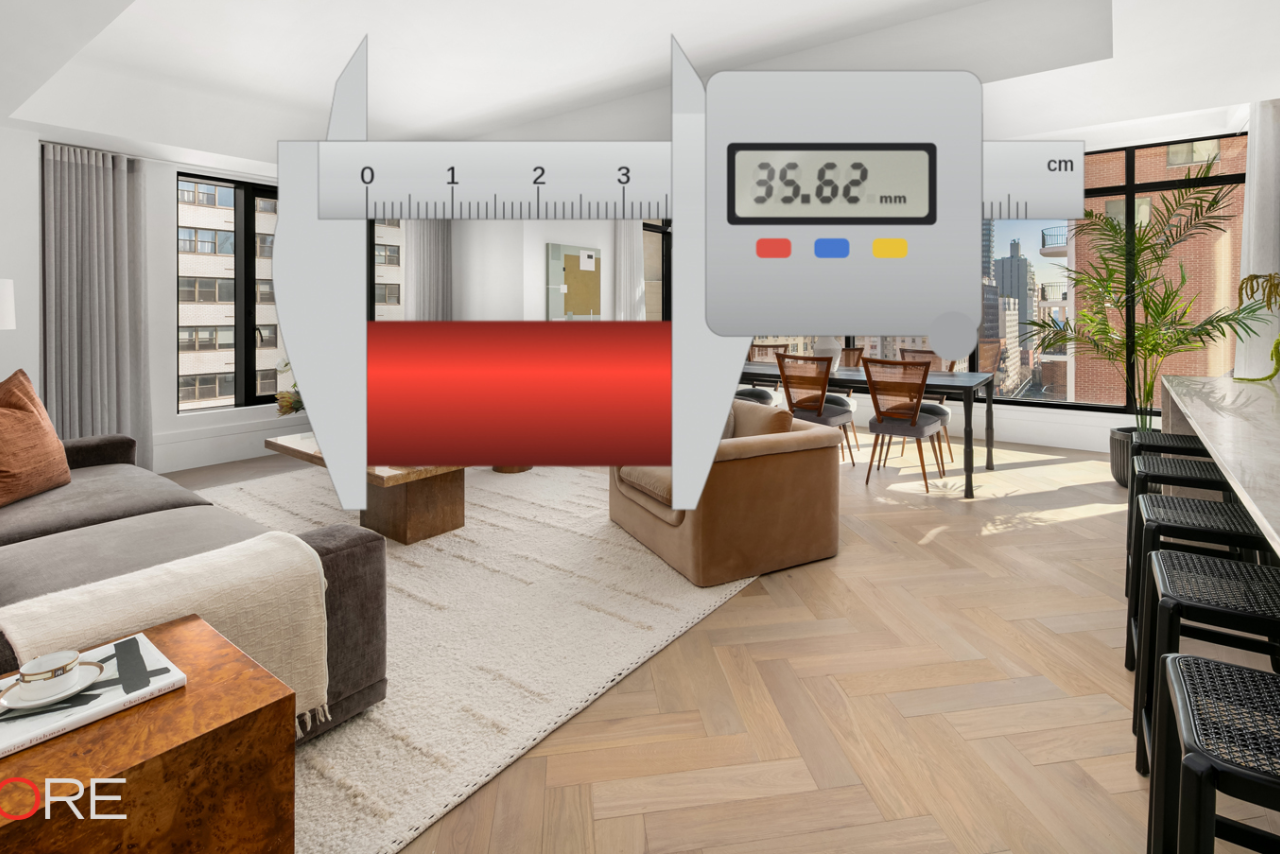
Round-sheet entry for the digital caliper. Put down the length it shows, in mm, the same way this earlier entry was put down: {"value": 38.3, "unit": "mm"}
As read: {"value": 35.62, "unit": "mm"}
